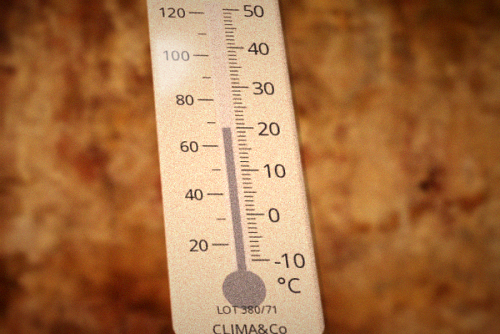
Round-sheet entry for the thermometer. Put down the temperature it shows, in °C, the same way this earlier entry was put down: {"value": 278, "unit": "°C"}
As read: {"value": 20, "unit": "°C"}
